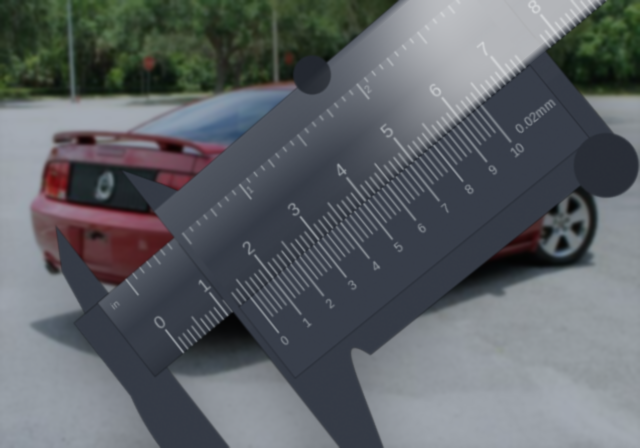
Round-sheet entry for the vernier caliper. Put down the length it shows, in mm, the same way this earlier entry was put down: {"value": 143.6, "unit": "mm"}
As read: {"value": 15.0, "unit": "mm"}
